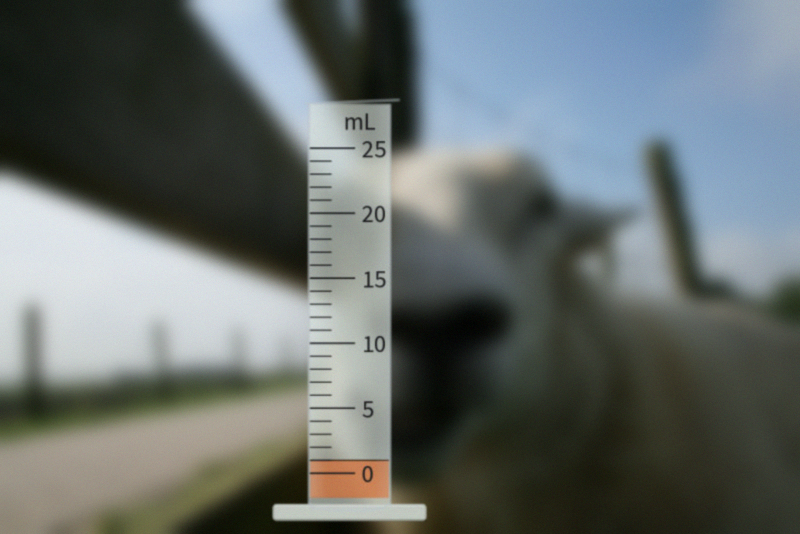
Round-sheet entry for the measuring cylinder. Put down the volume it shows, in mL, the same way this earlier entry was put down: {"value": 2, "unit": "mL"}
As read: {"value": 1, "unit": "mL"}
